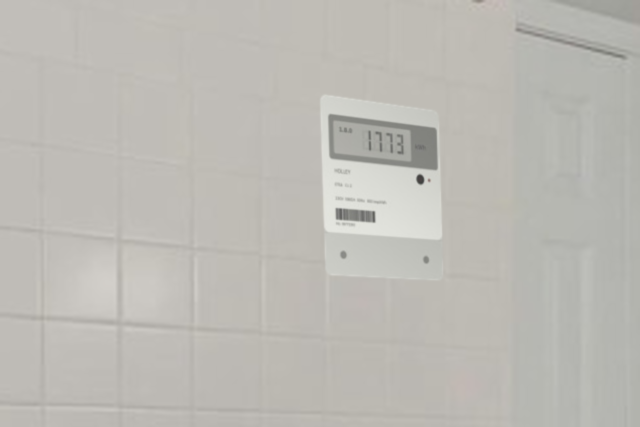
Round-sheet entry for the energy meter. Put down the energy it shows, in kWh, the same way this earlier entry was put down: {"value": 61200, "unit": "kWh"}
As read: {"value": 1773, "unit": "kWh"}
